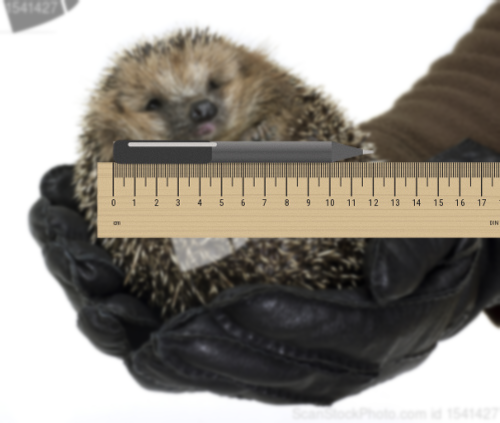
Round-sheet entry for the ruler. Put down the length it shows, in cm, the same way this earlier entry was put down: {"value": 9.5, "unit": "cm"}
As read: {"value": 12, "unit": "cm"}
